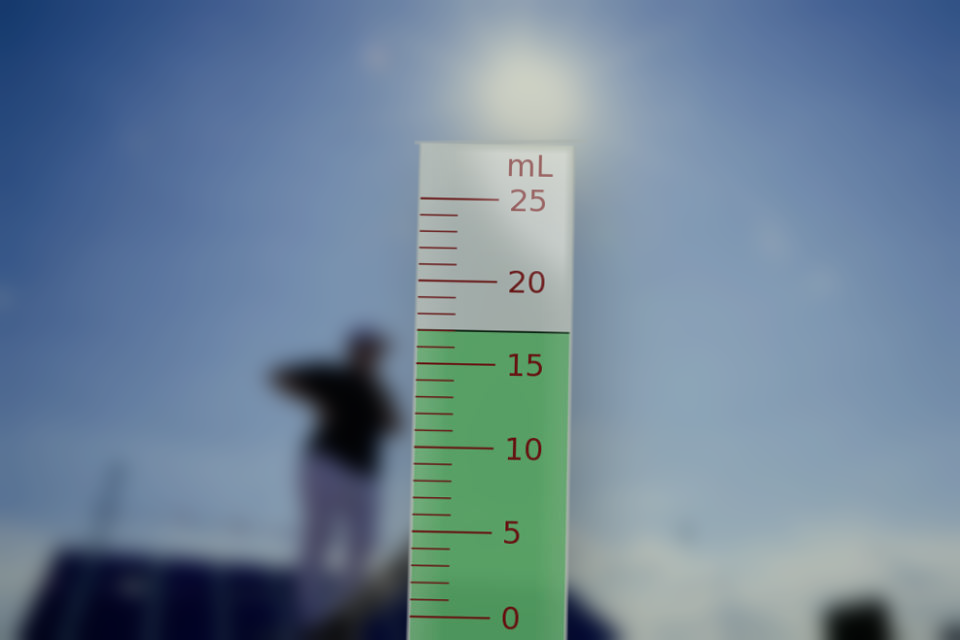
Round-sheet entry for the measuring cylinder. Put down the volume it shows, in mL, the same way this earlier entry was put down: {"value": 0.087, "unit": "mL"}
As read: {"value": 17, "unit": "mL"}
